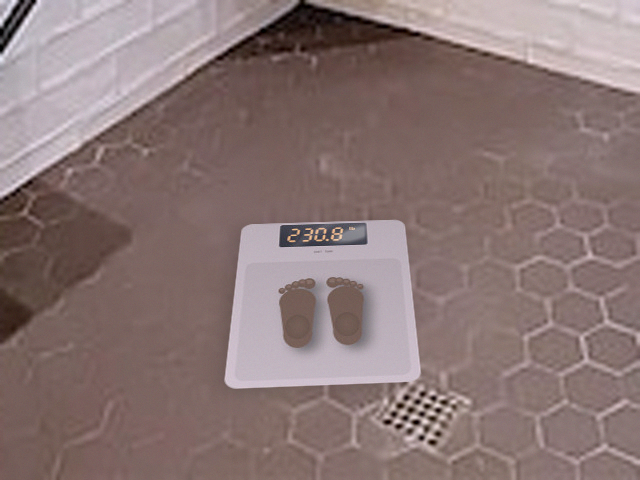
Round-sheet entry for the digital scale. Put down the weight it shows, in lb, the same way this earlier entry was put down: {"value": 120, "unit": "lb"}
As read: {"value": 230.8, "unit": "lb"}
